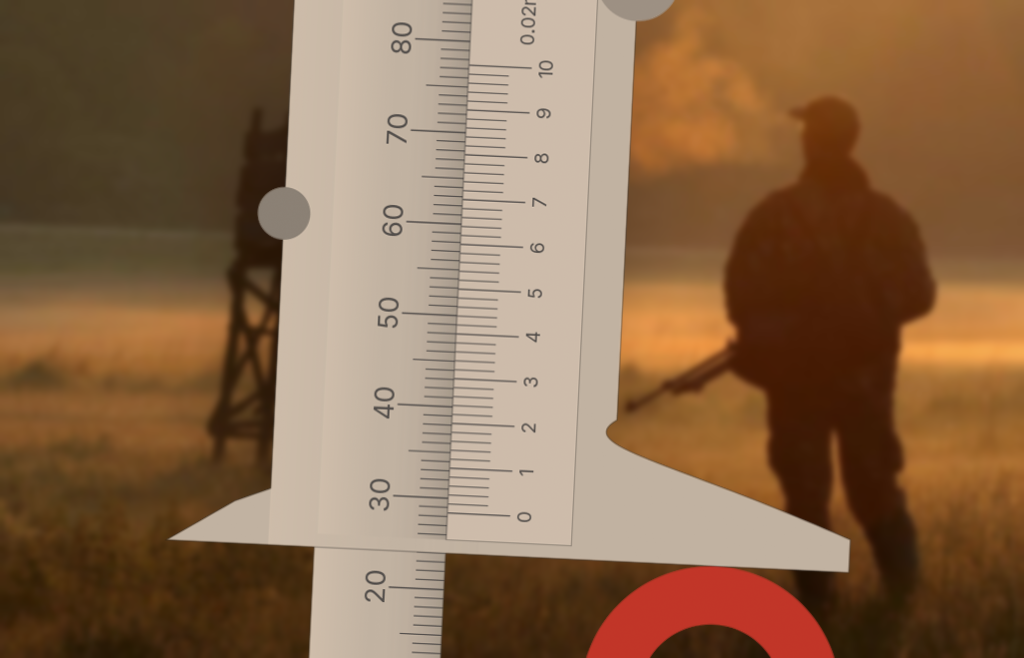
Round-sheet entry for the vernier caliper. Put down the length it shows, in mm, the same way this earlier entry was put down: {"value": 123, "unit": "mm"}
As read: {"value": 28.4, "unit": "mm"}
